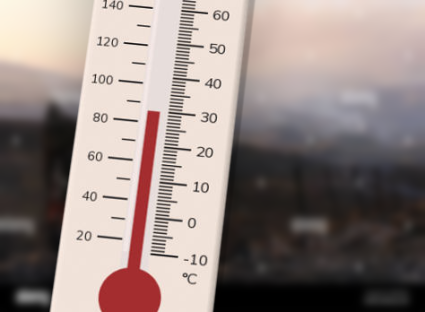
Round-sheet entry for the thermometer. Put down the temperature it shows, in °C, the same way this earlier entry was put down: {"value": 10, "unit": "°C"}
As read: {"value": 30, "unit": "°C"}
